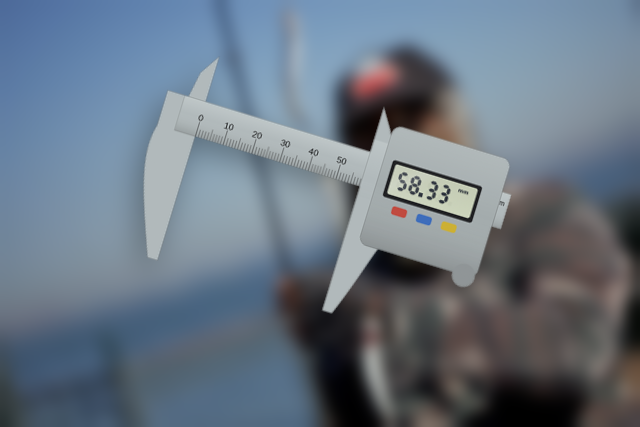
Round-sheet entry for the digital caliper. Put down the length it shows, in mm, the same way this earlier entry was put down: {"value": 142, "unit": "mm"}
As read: {"value": 58.33, "unit": "mm"}
